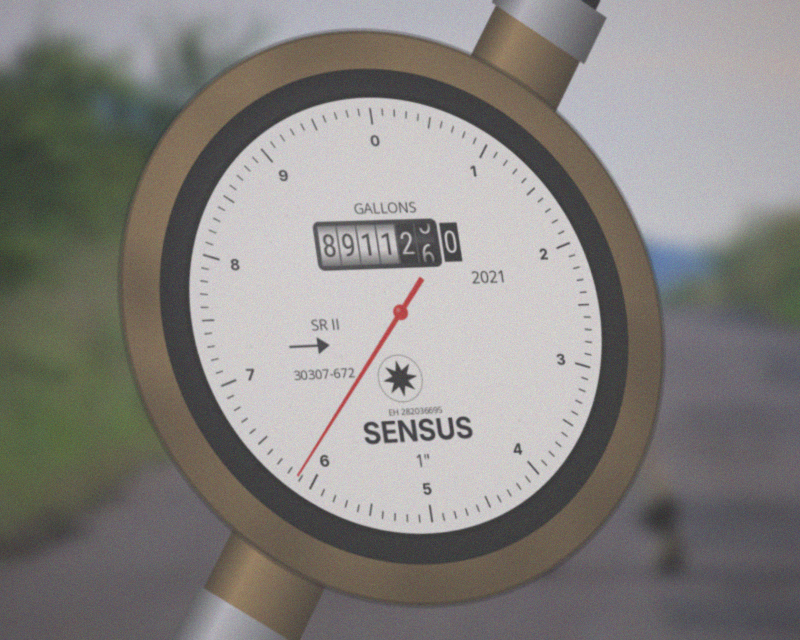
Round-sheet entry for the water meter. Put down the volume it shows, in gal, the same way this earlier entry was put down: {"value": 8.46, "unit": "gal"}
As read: {"value": 8911256.1, "unit": "gal"}
